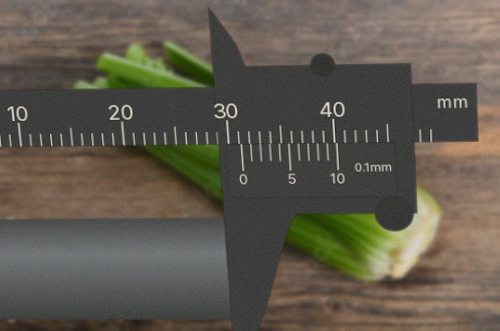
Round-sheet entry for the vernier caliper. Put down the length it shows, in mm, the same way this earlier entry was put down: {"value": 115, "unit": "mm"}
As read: {"value": 31.2, "unit": "mm"}
